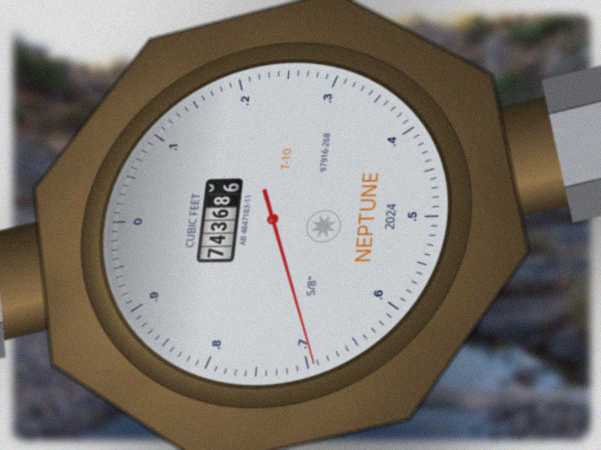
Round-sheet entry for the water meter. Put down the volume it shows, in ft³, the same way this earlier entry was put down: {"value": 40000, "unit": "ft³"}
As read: {"value": 743685.69, "unit": "ft³"}
